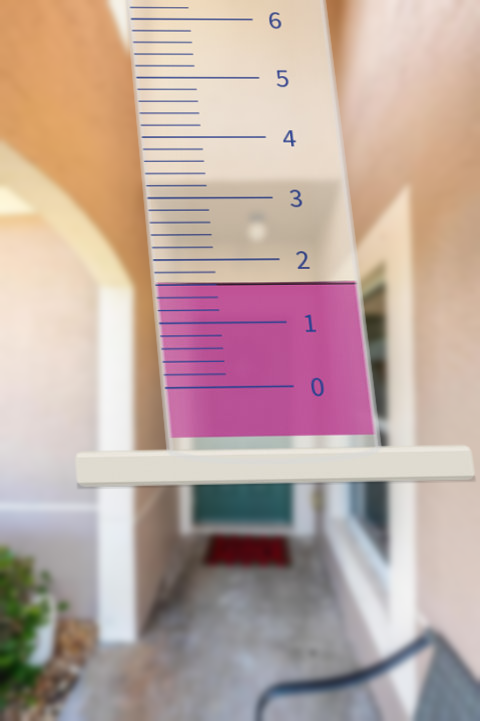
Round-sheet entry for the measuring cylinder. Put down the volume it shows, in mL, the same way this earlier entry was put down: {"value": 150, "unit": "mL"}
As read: {"value": 1.6, "unit": "mL"}
